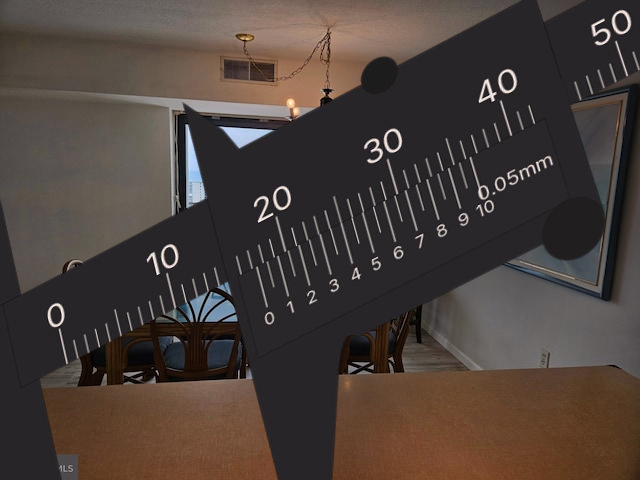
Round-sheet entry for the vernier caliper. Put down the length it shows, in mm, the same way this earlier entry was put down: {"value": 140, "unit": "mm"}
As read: {"value": 17.4, "unit": "mm"}
